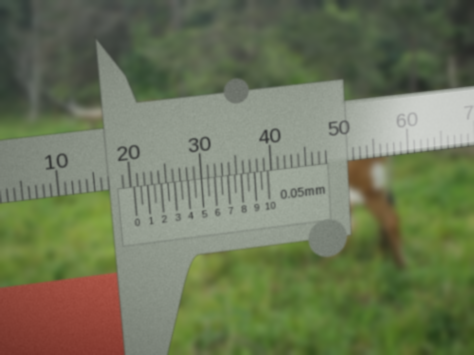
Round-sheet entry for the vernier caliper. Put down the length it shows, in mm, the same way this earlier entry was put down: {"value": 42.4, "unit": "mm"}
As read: {"value": 20.5, "unit": "mm"}
